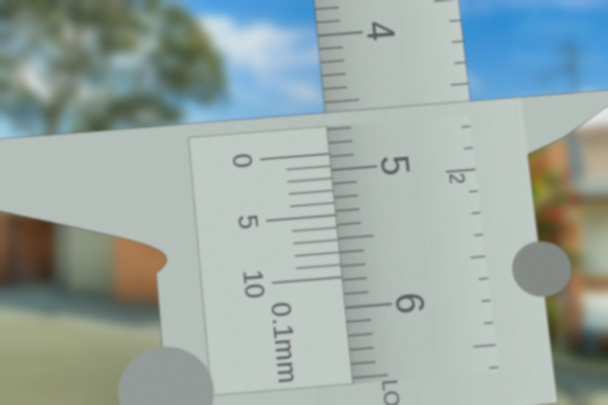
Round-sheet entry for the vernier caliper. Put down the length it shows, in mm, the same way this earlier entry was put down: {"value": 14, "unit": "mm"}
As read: {"value": 48.8, "unit": "mm"}
